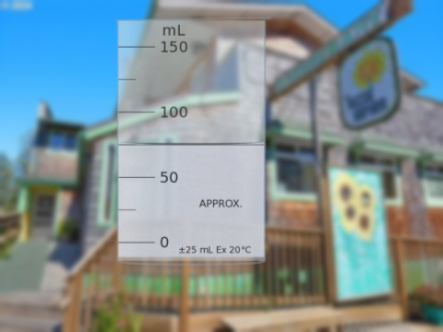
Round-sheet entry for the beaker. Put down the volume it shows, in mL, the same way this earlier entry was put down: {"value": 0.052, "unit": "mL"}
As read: {"value": 75, "unit": "mL"}
